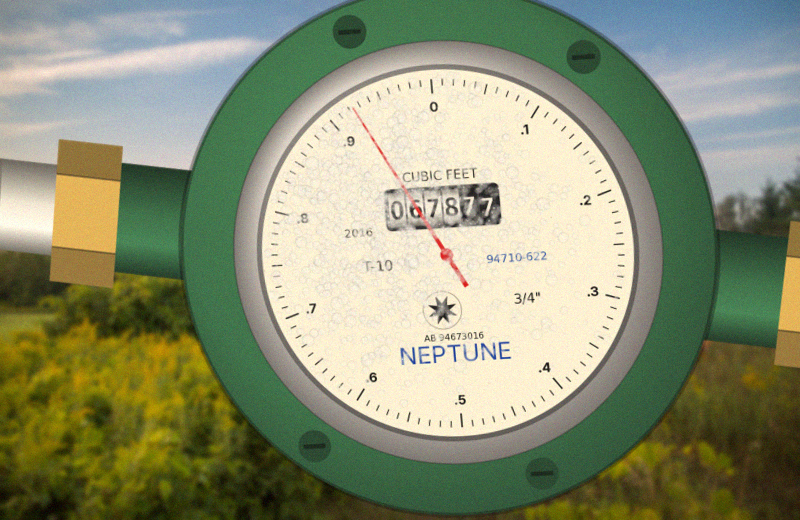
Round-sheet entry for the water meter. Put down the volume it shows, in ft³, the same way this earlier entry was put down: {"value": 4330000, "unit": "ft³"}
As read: {"value": 67876.92, "unit": "ft³"}
